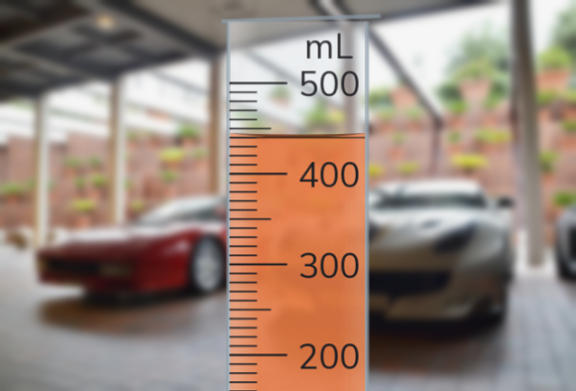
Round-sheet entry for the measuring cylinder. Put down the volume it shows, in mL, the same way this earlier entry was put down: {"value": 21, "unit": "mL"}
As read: {"value": 440, "unit": "mL"}
